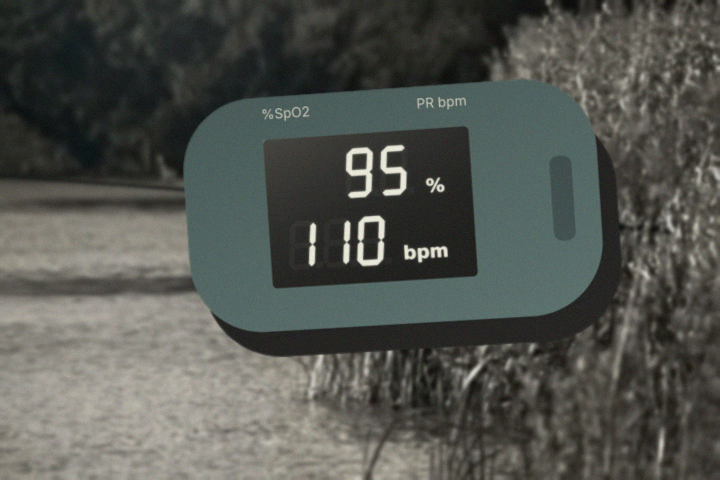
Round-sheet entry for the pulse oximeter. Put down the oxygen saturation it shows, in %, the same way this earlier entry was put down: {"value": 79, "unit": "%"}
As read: {"value": 95, "unit": "%"}
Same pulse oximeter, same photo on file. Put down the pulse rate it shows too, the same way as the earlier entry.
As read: {"value": 110, "unit": "bpm"}
